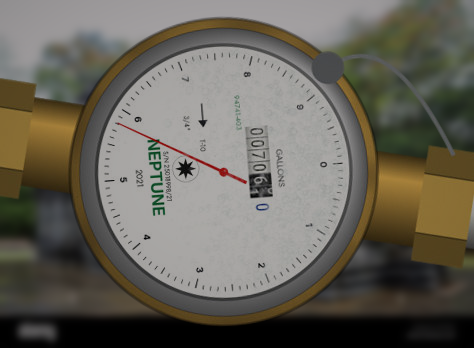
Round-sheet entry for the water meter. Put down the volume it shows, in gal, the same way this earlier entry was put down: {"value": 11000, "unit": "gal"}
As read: {"value": 70605.8, "unit": "gal"}
